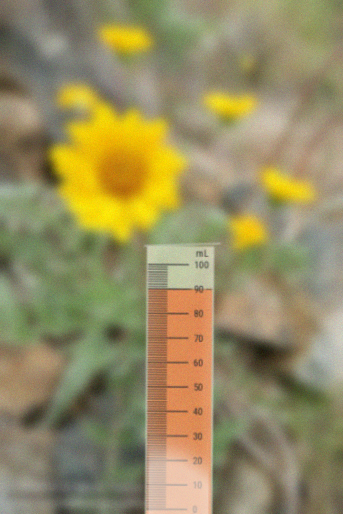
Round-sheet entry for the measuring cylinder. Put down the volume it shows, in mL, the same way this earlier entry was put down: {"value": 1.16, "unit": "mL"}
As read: {"value": 90, "unit": "mL"}
